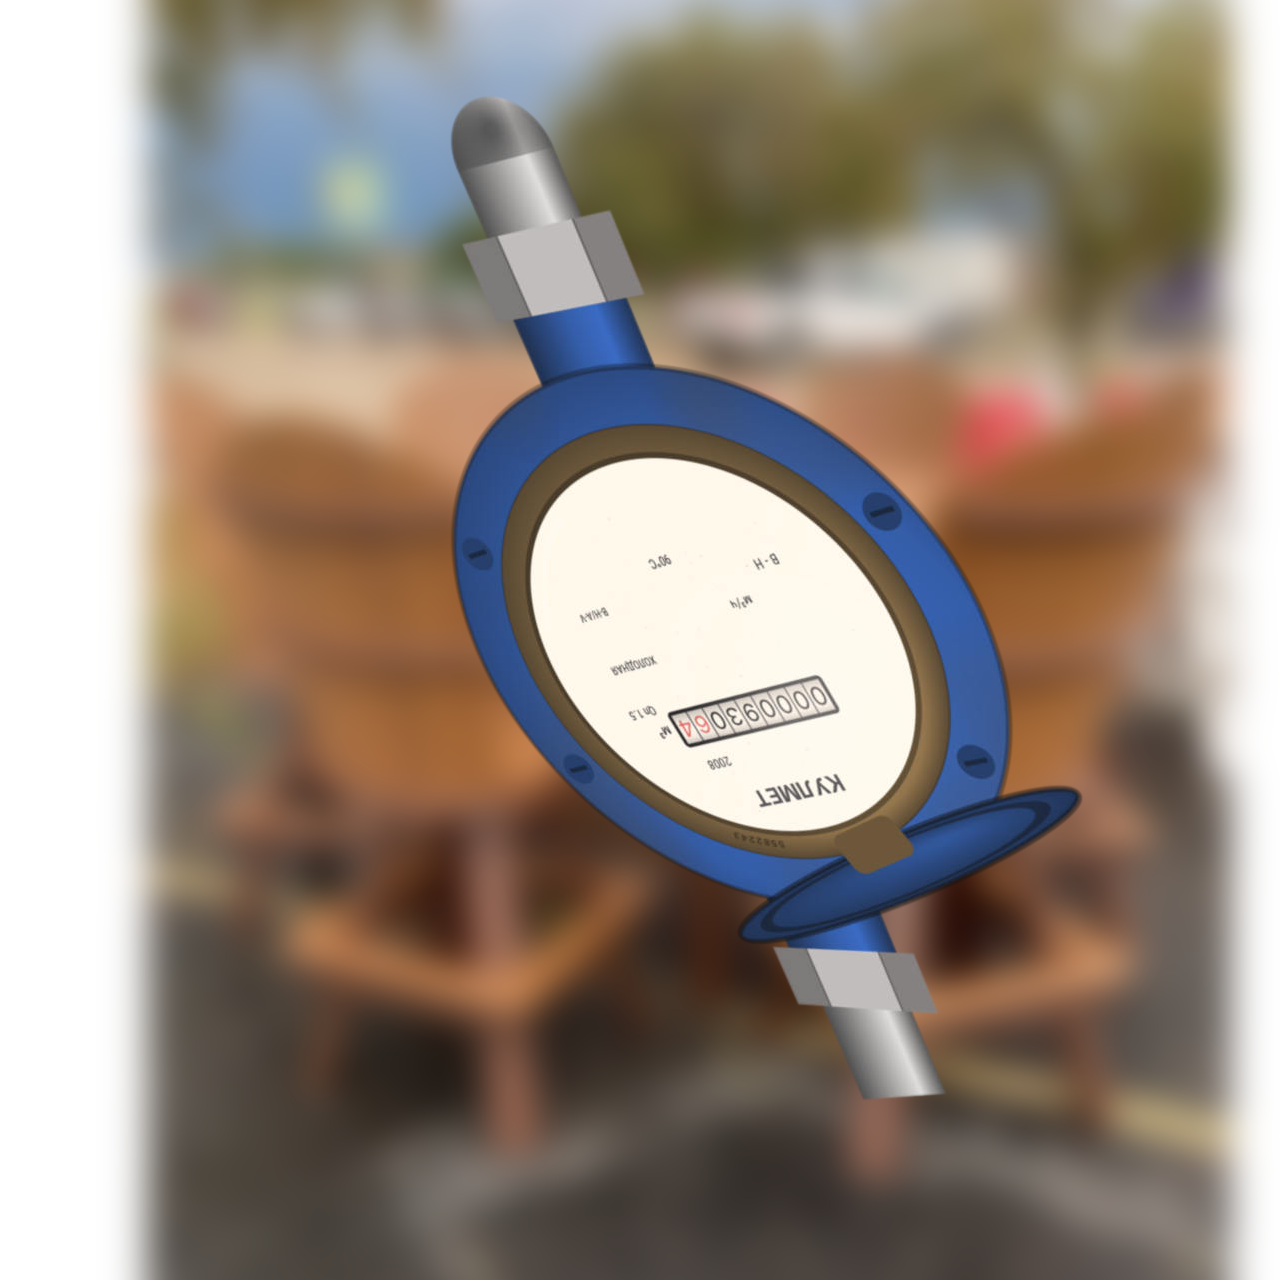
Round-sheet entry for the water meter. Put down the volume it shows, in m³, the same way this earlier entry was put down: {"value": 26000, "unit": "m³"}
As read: {"value": 930.64, "unit": "m³"}
